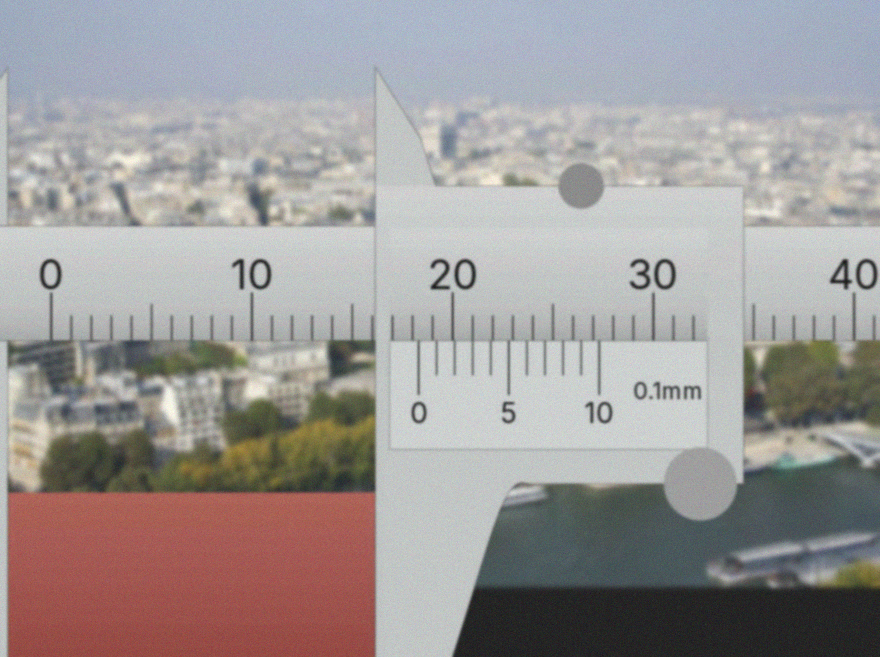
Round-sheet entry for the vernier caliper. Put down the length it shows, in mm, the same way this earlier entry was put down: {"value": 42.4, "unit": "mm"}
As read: {"value": 18.3, "unit": "mm"}
